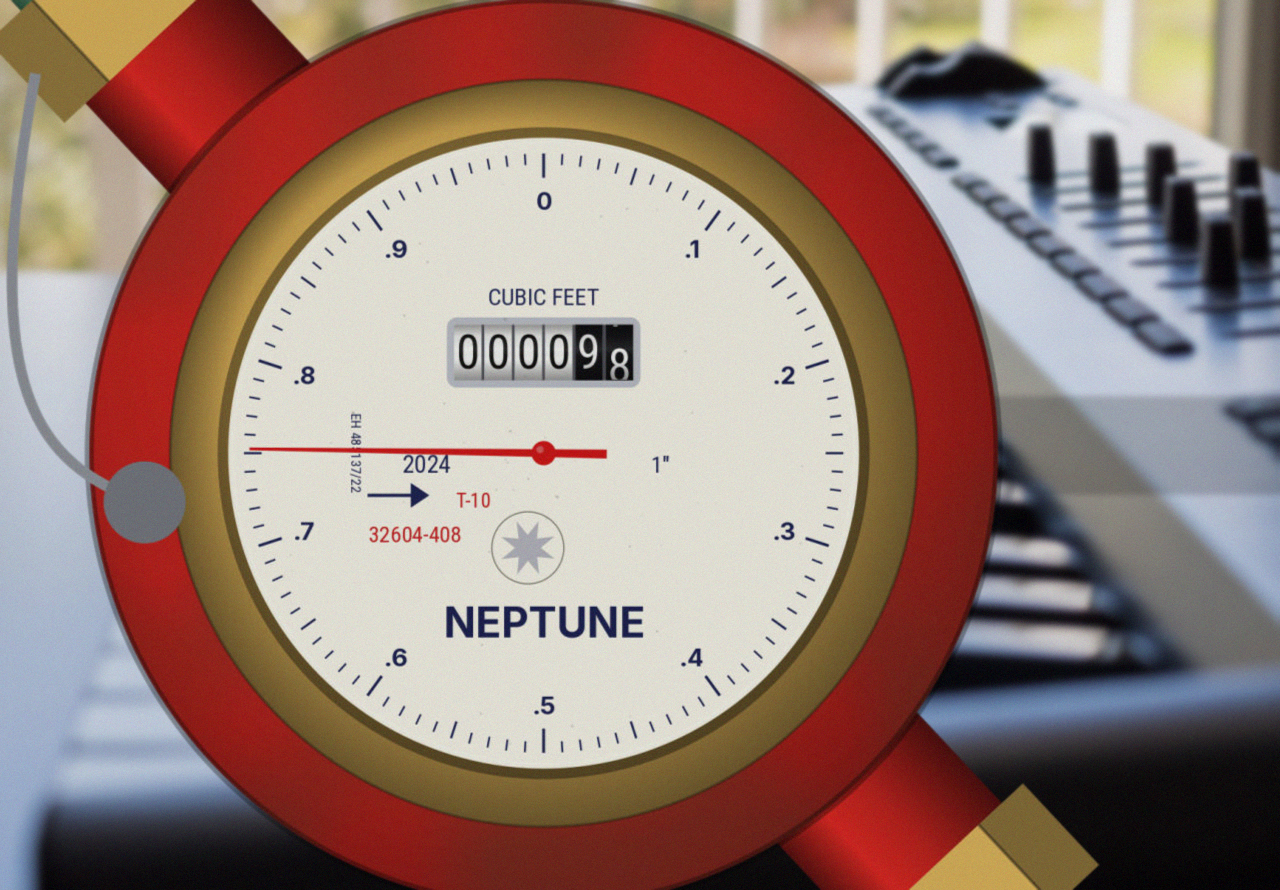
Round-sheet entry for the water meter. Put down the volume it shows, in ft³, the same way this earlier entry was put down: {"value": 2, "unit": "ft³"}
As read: {"value": 97.75, "unit": "ft³"}
